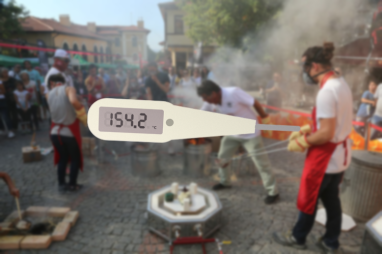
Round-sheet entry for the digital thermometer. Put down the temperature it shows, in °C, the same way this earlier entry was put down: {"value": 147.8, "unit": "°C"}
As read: {"value": 154.2, "unit": "°C"}
